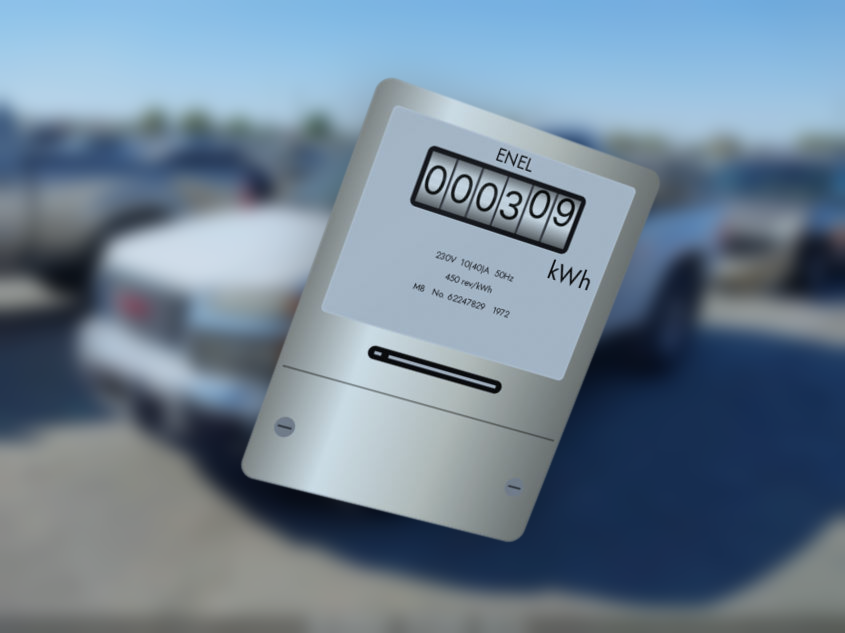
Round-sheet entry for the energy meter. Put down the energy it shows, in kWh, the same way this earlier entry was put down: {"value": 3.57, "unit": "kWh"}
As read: {"value": 309, "unit": "kWh"}
